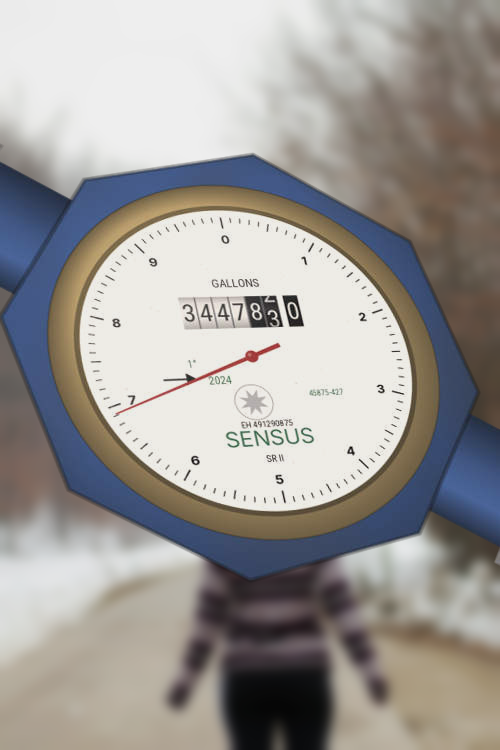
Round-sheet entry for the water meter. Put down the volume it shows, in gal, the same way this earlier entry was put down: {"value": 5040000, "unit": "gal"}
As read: {"value": 3447826.9, "unit": "gal"}
